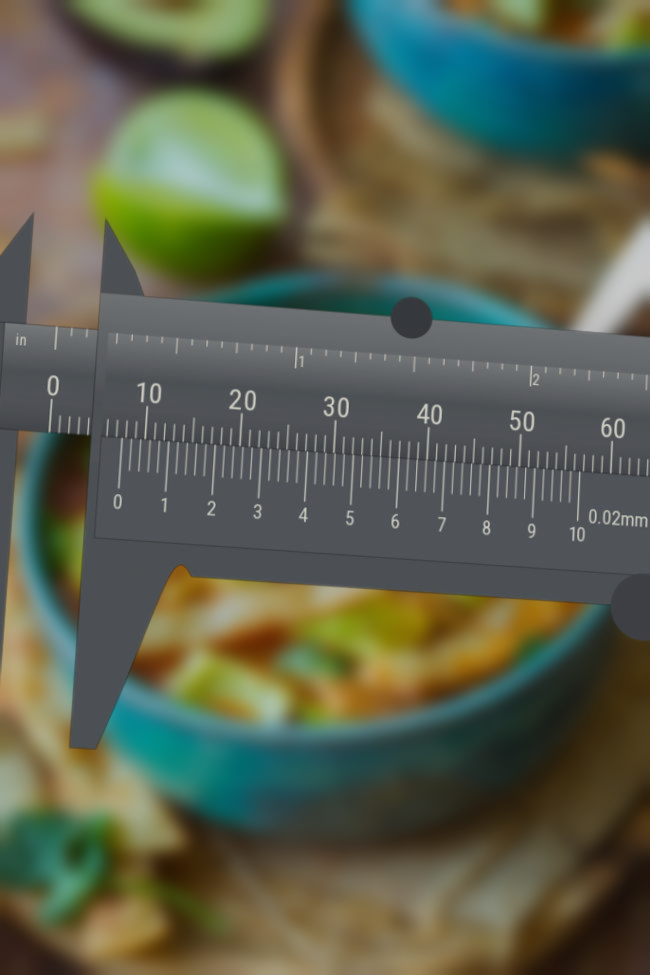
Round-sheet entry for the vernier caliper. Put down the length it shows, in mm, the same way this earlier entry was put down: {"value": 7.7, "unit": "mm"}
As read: {"value": 7.6, "unit": "mm"}
